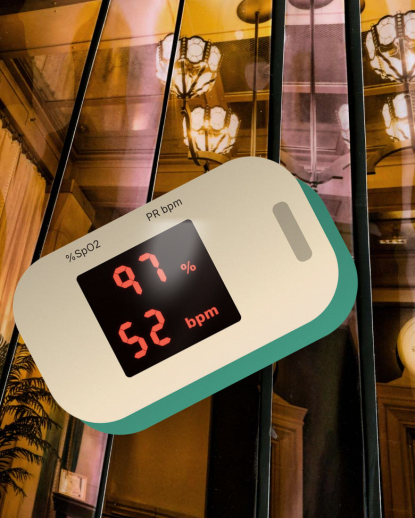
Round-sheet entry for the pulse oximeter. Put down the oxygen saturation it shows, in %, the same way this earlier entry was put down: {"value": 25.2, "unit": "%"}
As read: {"value": 97, "unit": "%"}
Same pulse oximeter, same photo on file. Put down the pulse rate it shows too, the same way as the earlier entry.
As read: {"value": 52, "unit": "bpm"}
